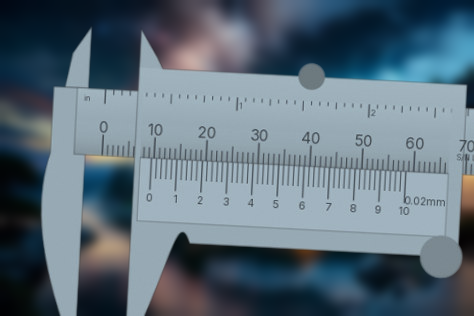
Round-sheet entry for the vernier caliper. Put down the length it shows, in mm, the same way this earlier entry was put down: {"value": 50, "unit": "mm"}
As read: {"value": 9.5, "unit": "mm"}
